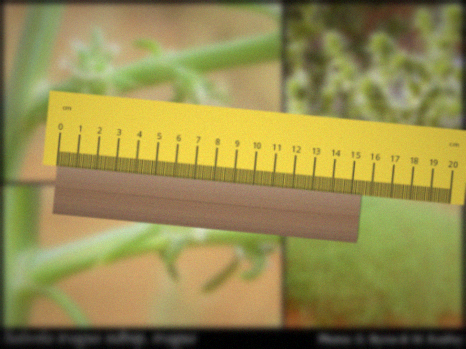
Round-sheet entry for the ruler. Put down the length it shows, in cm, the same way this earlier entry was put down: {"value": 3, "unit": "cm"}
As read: {"value": 15.5, "unit": "cm"}
